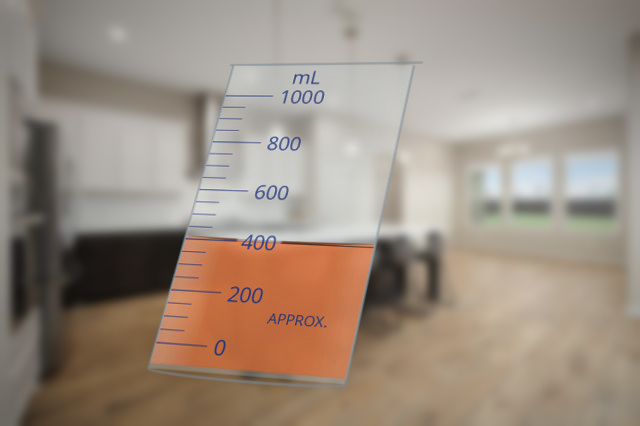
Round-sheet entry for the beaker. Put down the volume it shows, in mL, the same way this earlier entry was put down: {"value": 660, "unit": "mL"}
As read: {"value": 400, "unit": "mL"}
